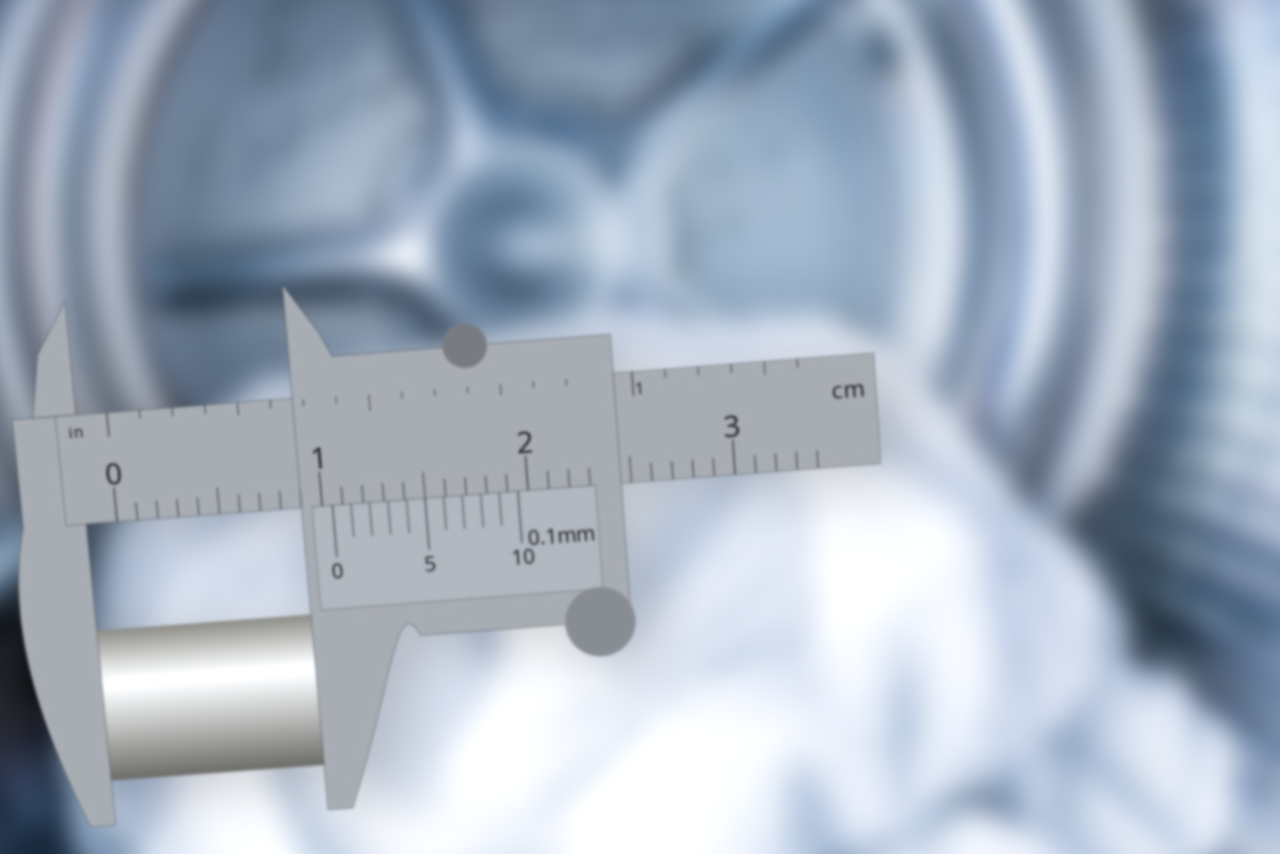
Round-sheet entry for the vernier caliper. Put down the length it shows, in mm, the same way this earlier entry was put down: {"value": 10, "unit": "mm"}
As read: {"value": 10.5, "unit": "mm"}
